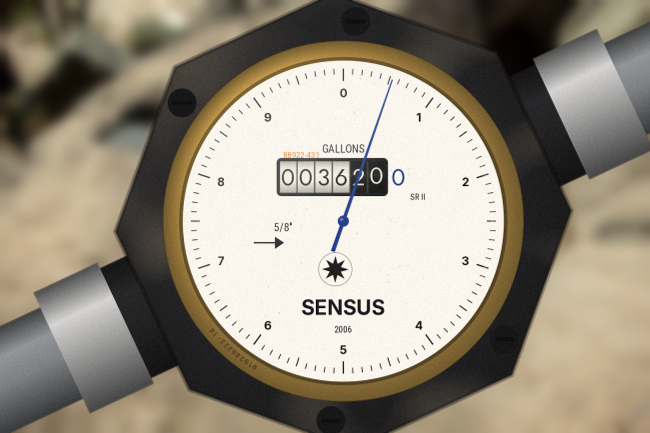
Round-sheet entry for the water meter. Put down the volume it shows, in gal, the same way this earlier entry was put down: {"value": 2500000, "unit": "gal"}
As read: {"value": 36200.5, "unit": "gal"}
